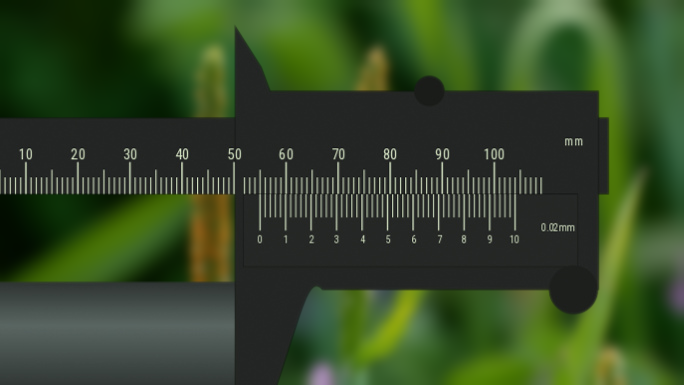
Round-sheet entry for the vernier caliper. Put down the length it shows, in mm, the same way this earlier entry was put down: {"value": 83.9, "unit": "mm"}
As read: {"value": 55.0, "unit": "mm"}
